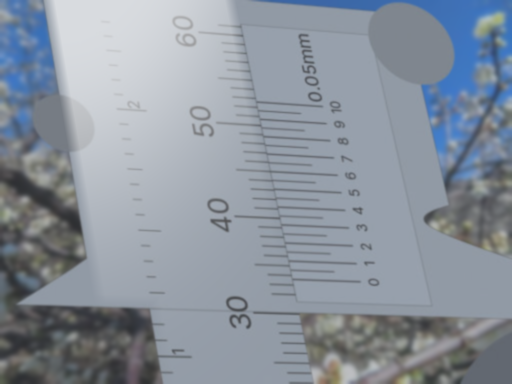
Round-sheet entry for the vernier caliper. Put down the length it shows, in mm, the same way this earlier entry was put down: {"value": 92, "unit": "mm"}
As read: {"value": 33.6, "unit": "mm"}
